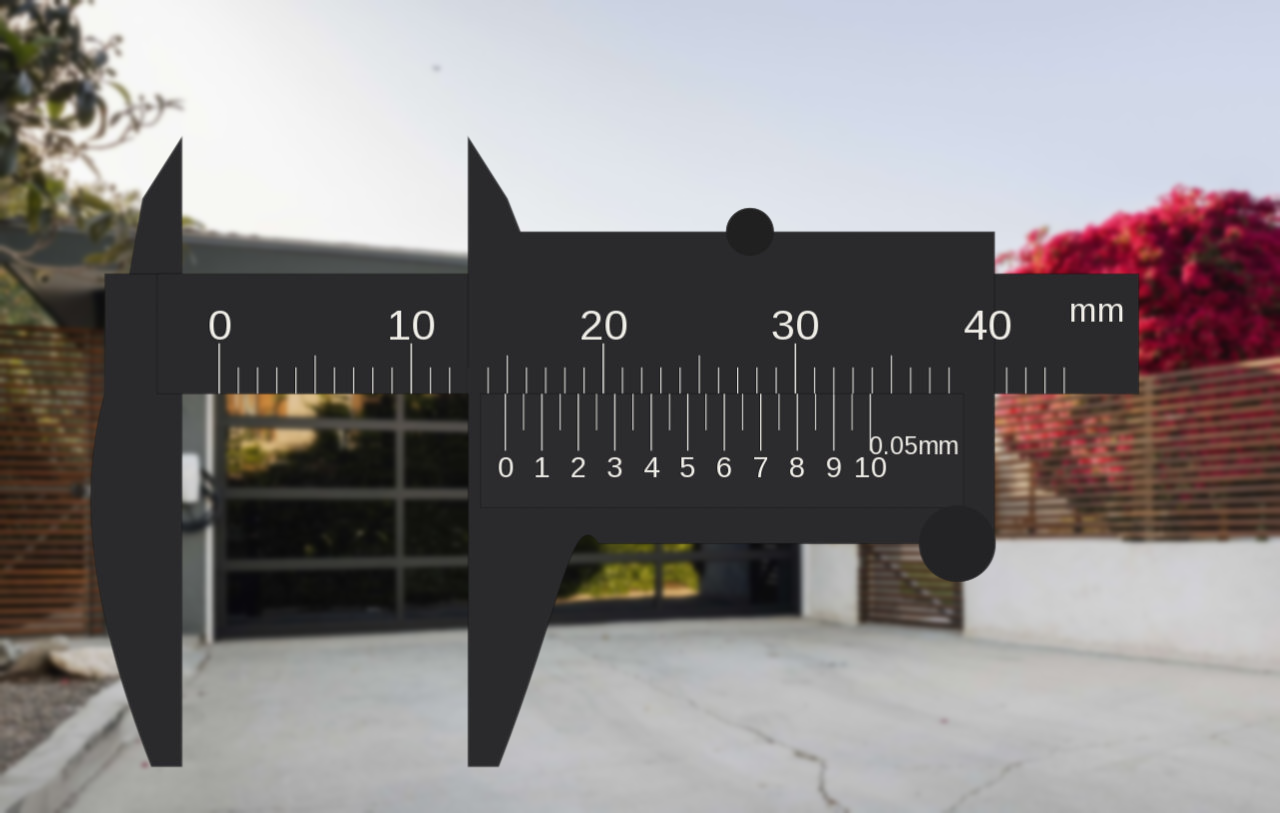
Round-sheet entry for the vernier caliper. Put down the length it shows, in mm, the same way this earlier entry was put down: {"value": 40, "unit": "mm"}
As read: {"value": 14.9, "unit": "mm"}
